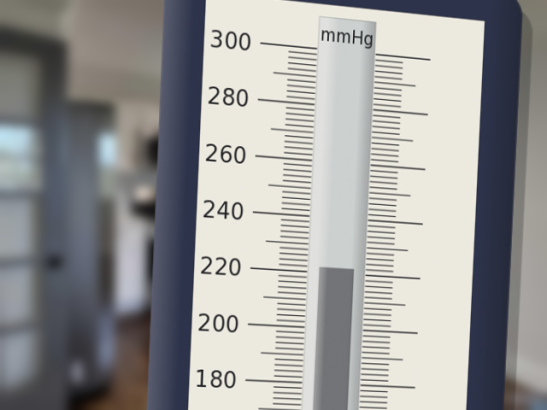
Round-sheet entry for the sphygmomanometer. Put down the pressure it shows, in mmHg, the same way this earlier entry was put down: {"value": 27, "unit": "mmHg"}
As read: {"value": 222, "unit": "mmHg"}
